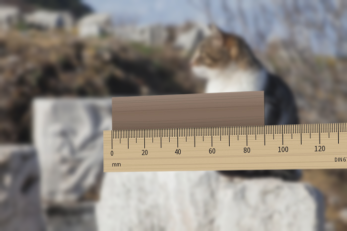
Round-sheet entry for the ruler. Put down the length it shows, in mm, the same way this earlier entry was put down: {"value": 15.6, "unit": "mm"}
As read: {"value": 90, "unit": "mm"}
